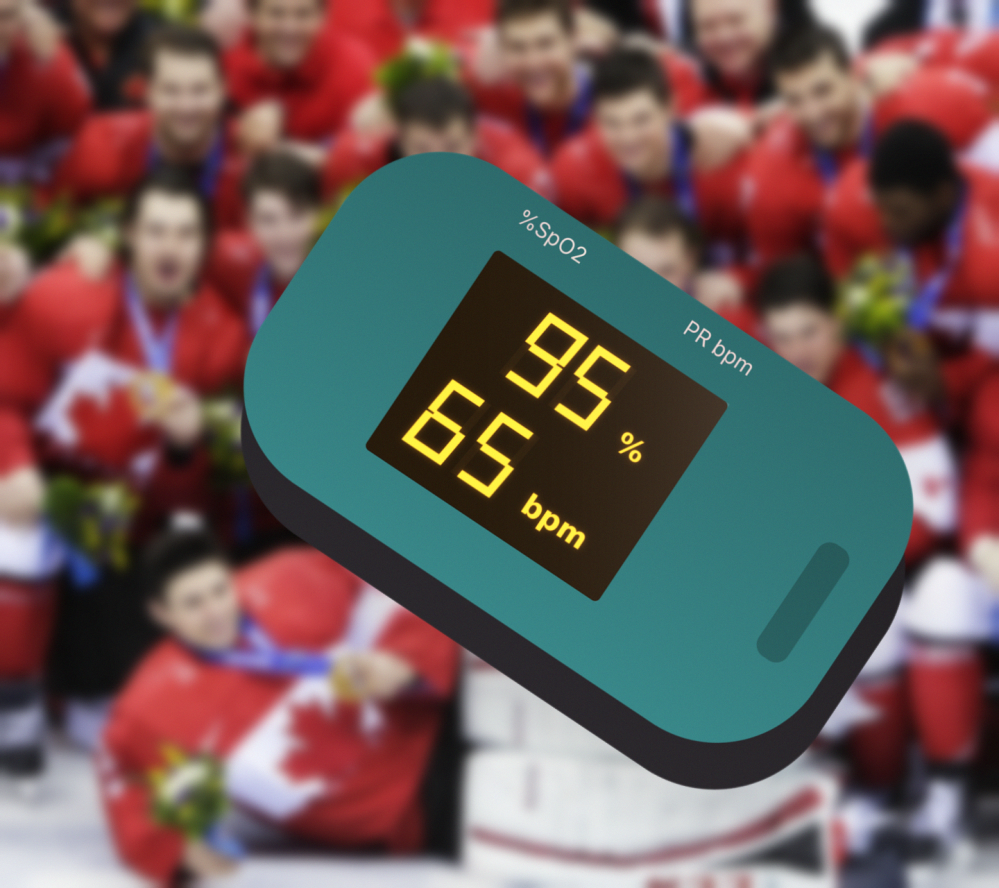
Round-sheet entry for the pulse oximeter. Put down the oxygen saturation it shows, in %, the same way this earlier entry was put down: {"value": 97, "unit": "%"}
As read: {"value": 95, "unit": "%"}
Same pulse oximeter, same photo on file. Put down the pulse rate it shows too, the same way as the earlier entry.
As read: {"value": 65, "unit": "bpm"}
